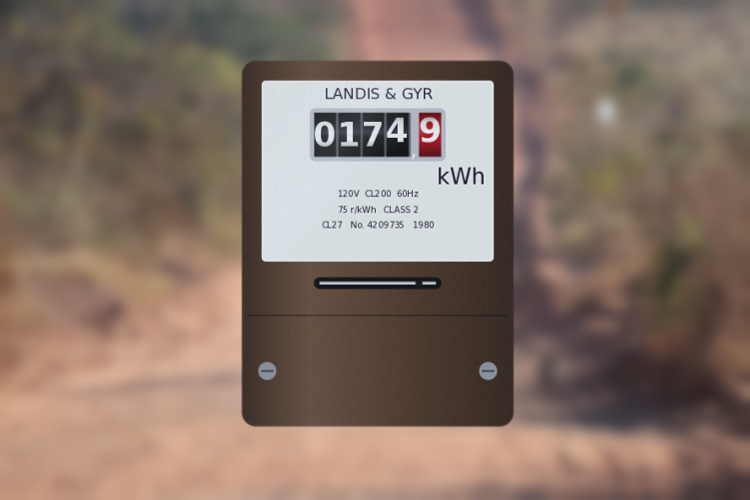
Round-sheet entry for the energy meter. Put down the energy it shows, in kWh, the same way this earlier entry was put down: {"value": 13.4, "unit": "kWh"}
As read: {"value": 174.9, "unit": "kWh"}
